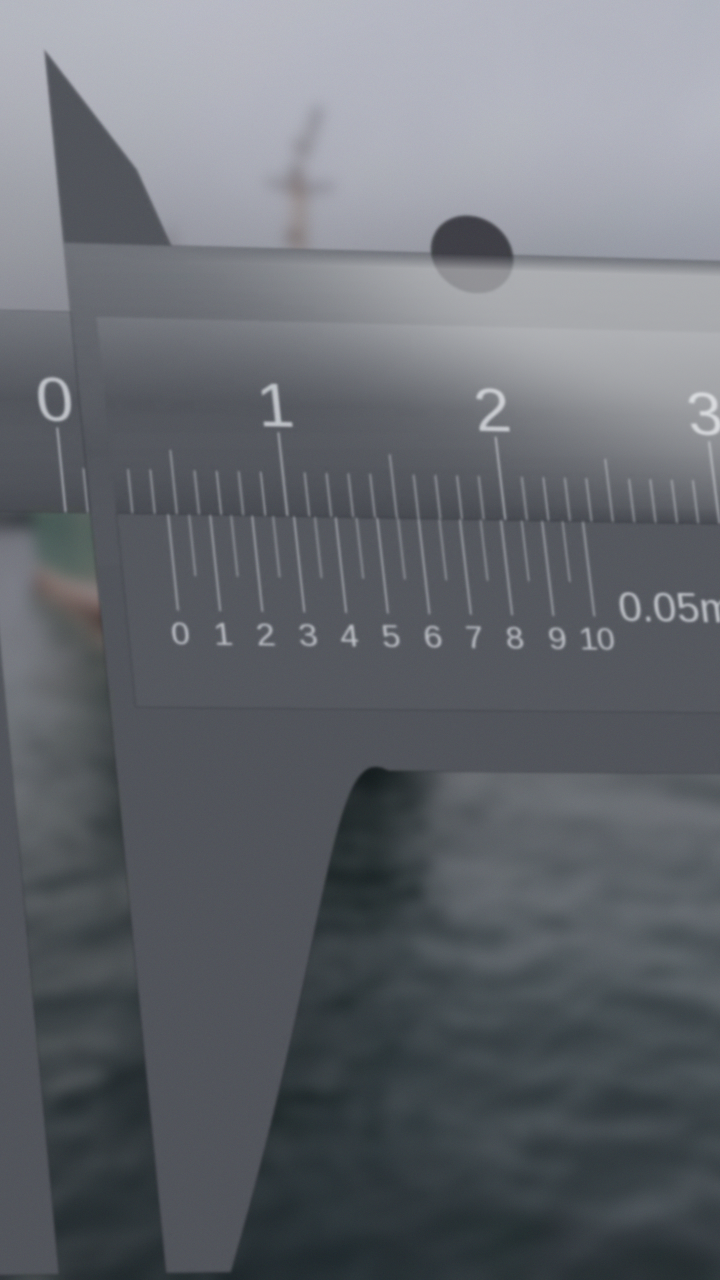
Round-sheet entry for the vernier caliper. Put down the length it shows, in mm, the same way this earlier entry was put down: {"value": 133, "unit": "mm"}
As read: {"value": 4.6, "unit": "mm"}
